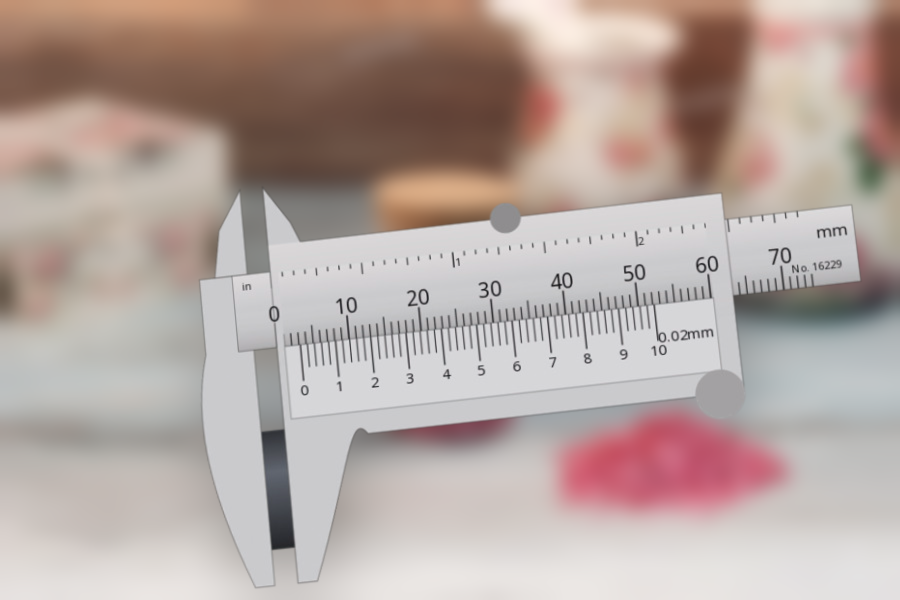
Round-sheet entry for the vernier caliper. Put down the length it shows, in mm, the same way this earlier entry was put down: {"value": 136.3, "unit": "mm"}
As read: {"value": 3.2, "unit": "mm"}
